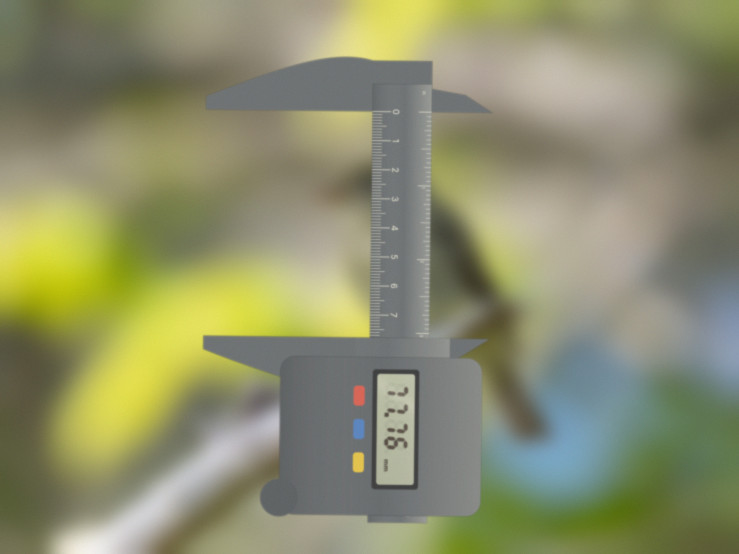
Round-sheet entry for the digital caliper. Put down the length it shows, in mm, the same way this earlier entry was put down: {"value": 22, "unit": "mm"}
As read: {"value": 77.76, "unit": "mm"}
